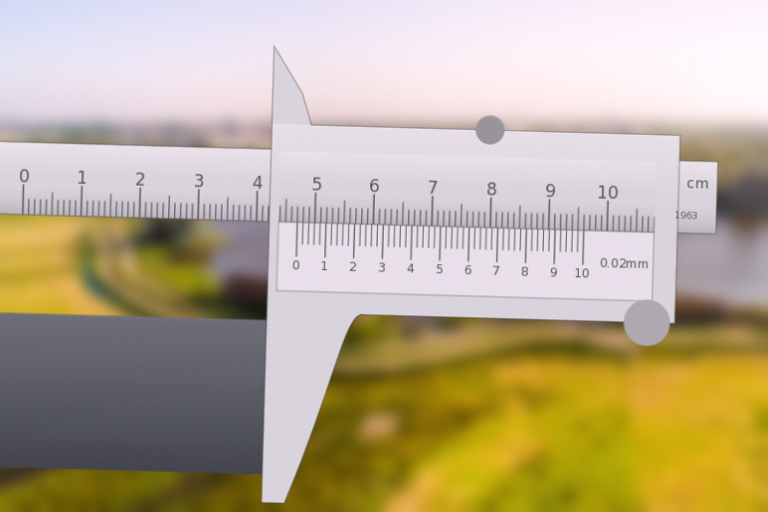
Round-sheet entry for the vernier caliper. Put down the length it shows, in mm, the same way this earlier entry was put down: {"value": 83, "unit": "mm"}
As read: {"value": 47.0, "unit": "mm"}
